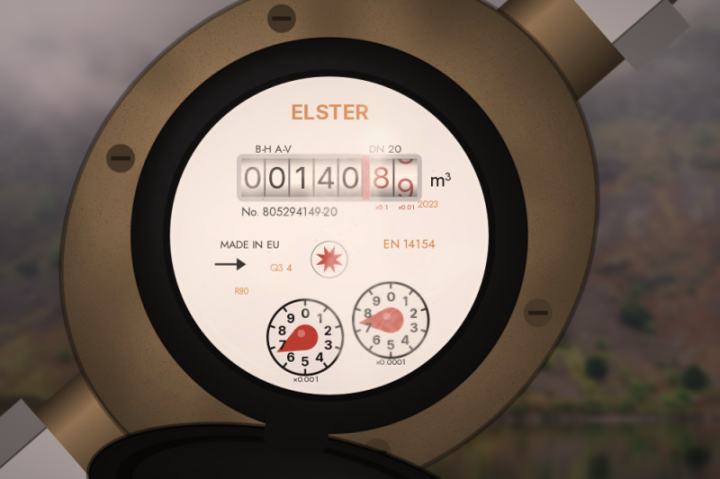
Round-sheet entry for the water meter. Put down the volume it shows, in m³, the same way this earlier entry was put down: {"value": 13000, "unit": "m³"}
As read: {"value": 140.8867, "unit": "m³"}
